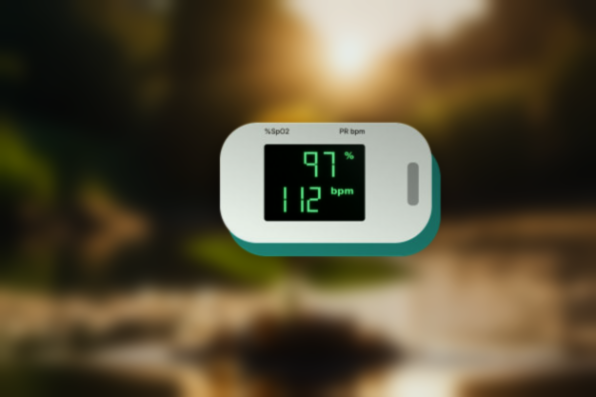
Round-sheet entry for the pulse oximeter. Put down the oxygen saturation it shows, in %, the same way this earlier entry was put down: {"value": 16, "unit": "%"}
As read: {"value": 97, "unit": "%"}
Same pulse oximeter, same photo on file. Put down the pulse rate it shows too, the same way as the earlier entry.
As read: {"value": 112, "unit": "bpm"}
